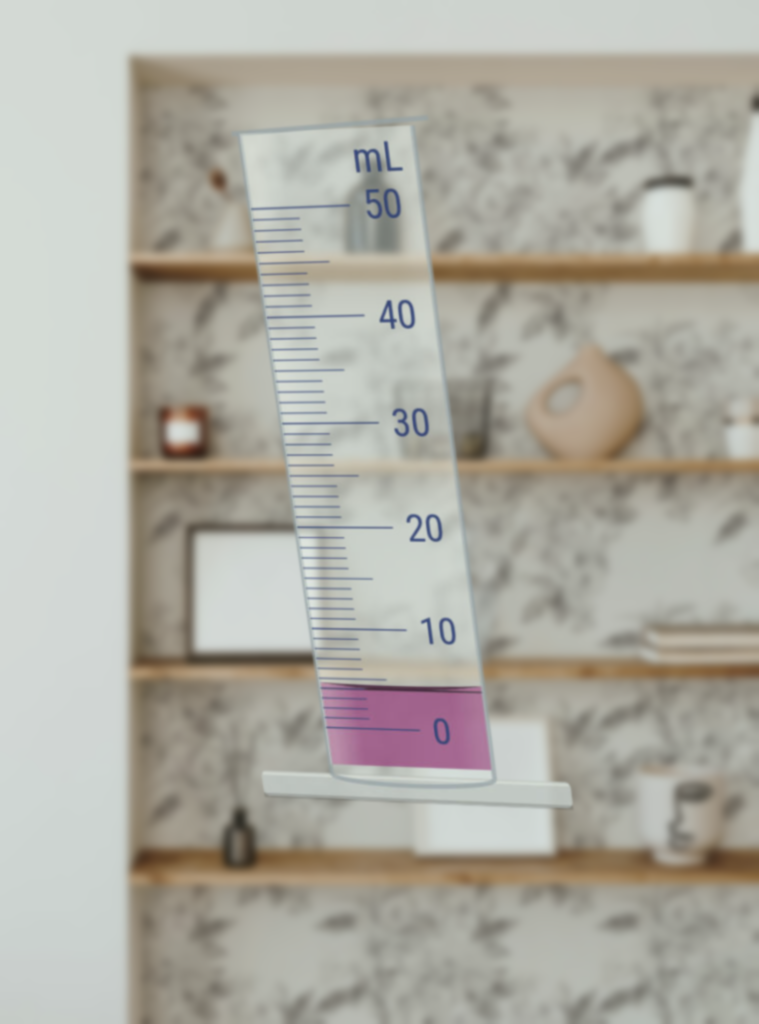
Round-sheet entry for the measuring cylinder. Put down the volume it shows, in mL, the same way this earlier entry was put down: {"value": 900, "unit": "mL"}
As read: {"value": 4, "unit": "mL"}
